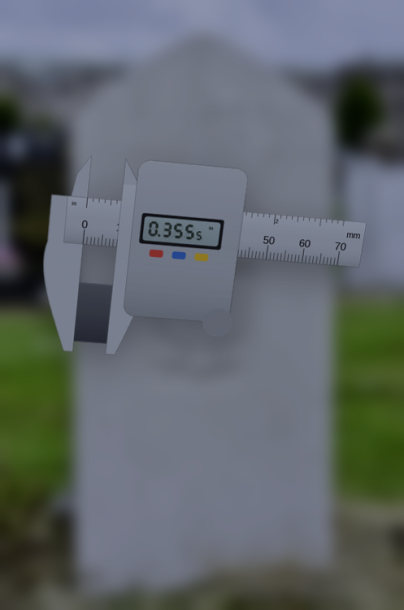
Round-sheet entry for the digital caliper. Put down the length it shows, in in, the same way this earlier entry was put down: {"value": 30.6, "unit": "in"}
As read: {"value": 0.3555, "unit": "in"}
